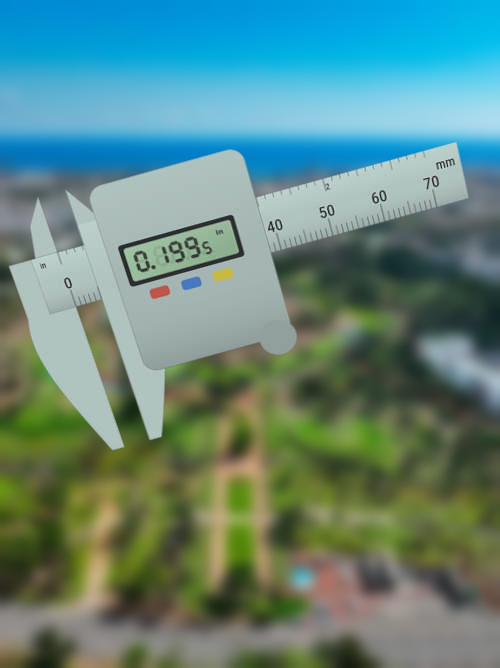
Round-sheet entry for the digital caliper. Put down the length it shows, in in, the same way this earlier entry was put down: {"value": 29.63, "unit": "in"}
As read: {"value": 0.1995, "unit": "in"}
